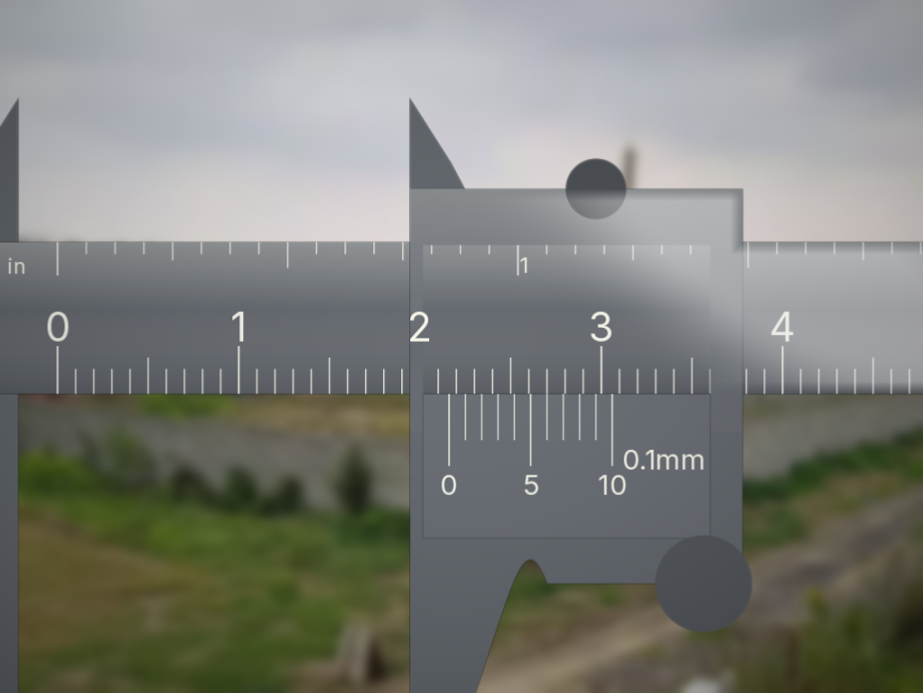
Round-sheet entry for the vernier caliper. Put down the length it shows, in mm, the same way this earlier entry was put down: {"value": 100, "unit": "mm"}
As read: {"value": 21.6, "unit": "mm"}
